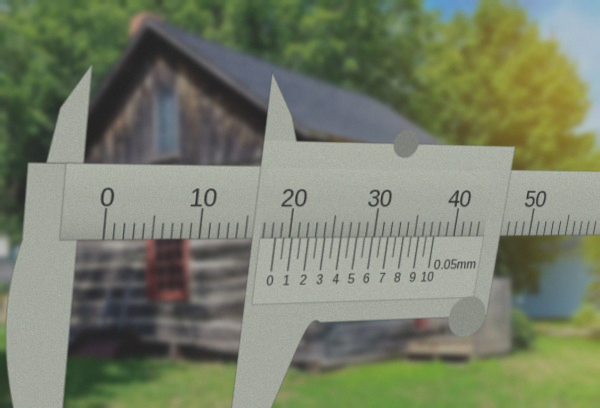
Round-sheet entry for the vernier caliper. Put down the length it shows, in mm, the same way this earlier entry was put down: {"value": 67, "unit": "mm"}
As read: {"value": 18.4, "unit": "mm"}
